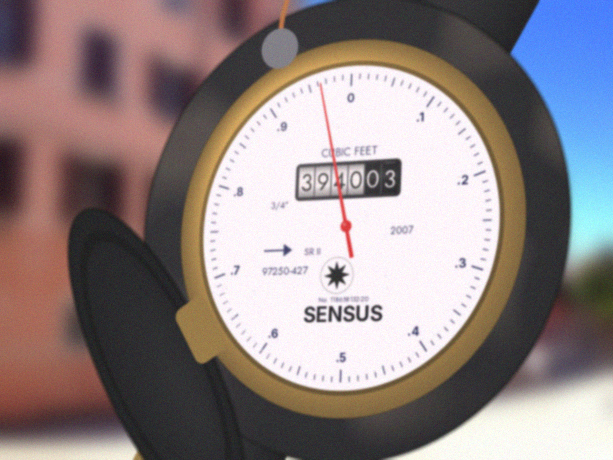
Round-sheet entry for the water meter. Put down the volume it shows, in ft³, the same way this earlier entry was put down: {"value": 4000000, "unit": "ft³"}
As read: {"value": 394002.96, "unit": "ft³"}
